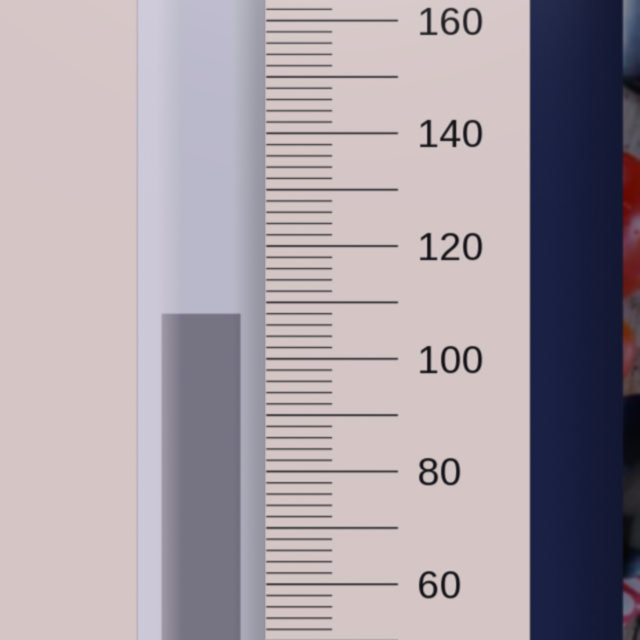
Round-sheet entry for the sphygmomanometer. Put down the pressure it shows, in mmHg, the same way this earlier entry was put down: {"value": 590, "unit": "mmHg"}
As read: {"value": 108, "unit": "mmHg"}
